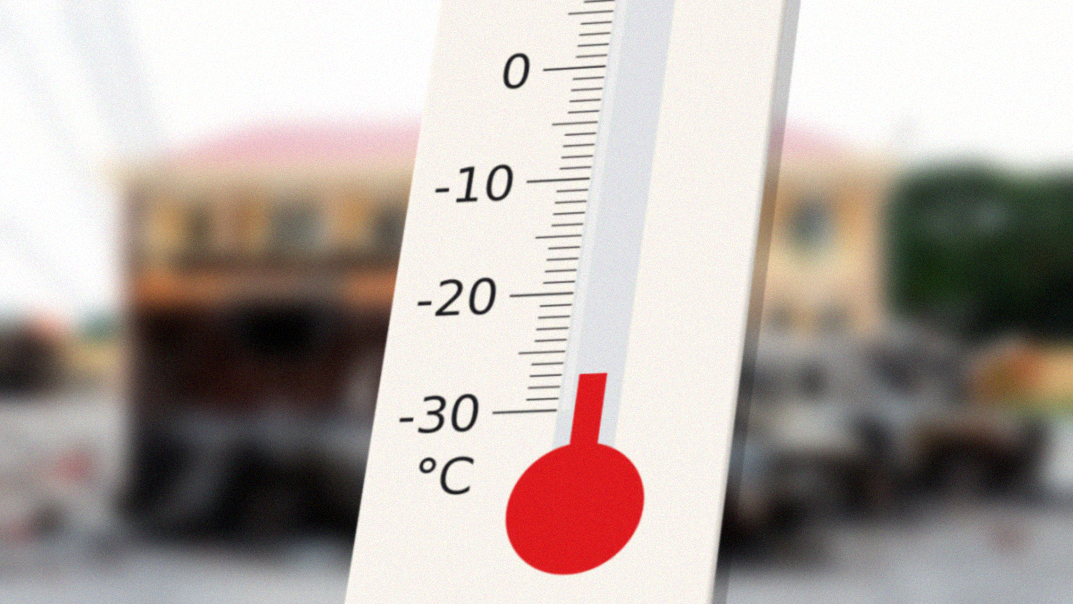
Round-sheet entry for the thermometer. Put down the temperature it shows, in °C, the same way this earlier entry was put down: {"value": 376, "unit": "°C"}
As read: {"value": -27, "unit": "°C"}
